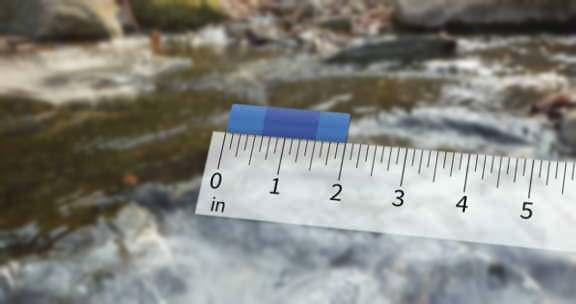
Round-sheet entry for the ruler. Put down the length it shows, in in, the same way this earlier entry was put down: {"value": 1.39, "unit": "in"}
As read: {"value": 2, "unit": "in"}
